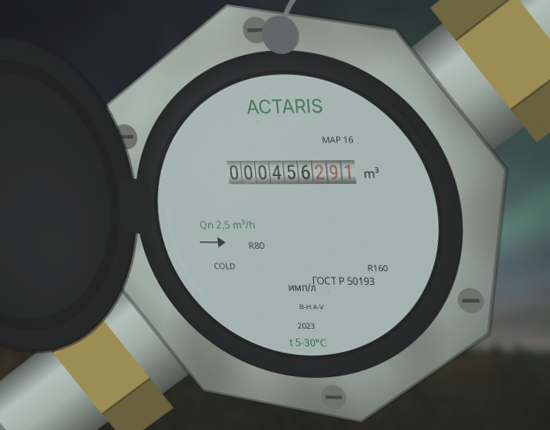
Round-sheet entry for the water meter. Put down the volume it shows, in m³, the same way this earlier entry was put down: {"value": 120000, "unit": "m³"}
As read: {"value": 456.291, "unit": "m³"}
